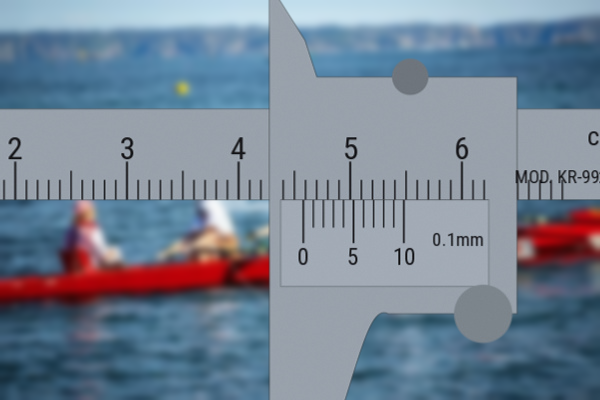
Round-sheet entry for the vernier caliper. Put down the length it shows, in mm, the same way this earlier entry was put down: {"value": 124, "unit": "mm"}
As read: {"value": 45.8, "unit": "mm"}
